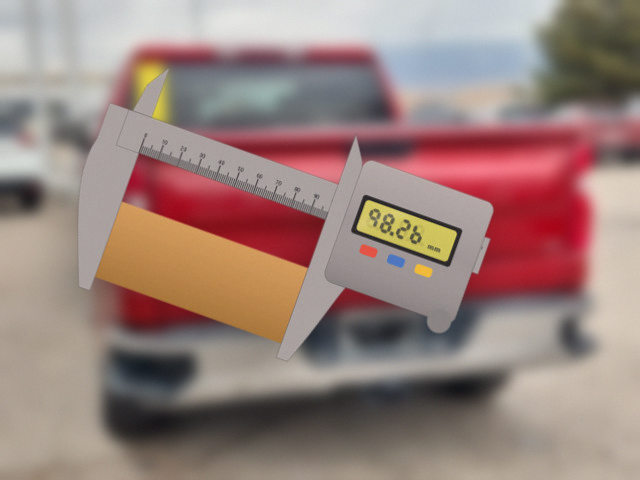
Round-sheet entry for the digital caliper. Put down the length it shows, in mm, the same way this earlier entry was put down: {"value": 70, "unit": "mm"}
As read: {"value": 98.26, "unit": "mm"}
